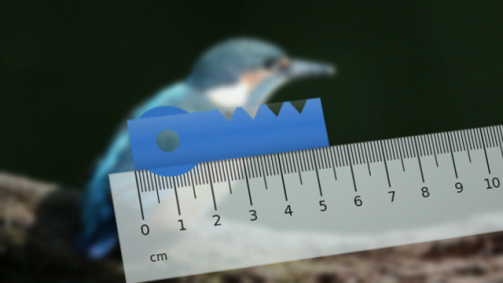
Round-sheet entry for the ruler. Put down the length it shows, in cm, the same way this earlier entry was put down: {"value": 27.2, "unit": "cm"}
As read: {"value": 5.5, "unit": "cm"}
